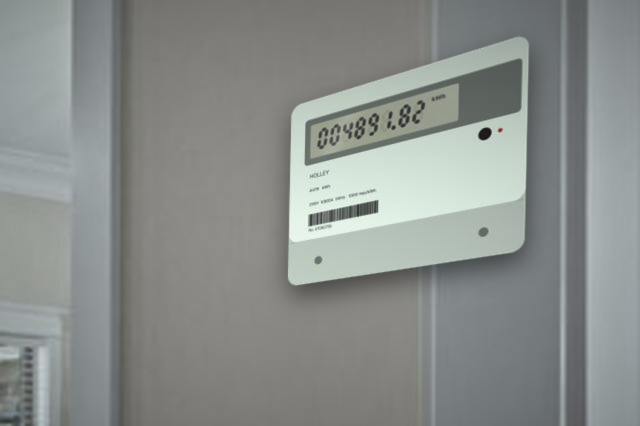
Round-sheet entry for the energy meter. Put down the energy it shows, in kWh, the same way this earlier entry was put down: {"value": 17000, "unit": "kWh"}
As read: {"value": 4891.82, "unit": "kWh"}
